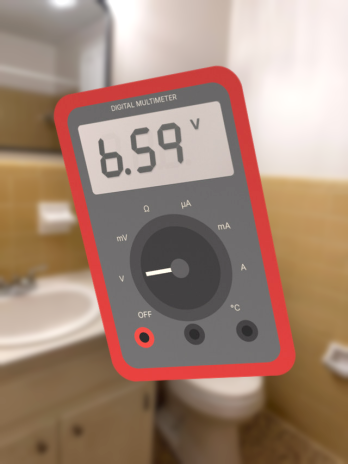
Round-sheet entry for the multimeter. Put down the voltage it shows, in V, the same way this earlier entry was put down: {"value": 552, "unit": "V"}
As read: {"value": 6.59, "unit": "V"}
